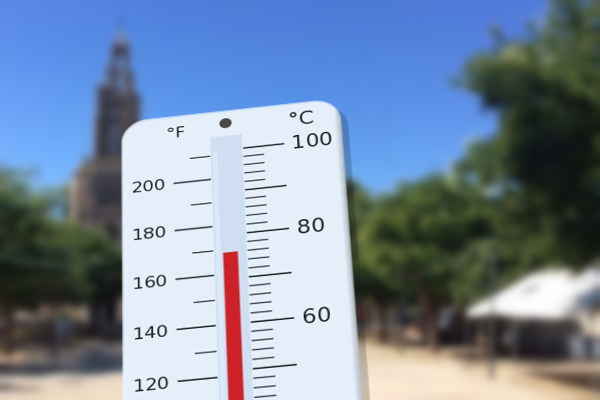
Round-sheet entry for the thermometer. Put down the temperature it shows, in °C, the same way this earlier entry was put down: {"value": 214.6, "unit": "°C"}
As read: {"value": 76, "unit": "°C"}
